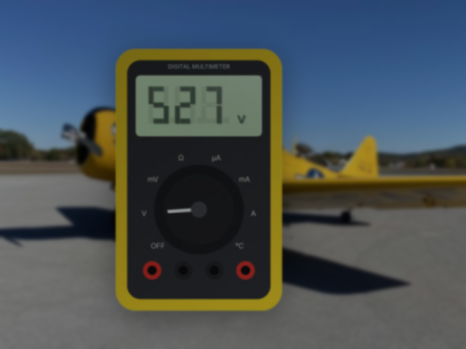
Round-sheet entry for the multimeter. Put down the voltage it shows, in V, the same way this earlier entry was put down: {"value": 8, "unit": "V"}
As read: {"value": 527, "unit": "V"}
